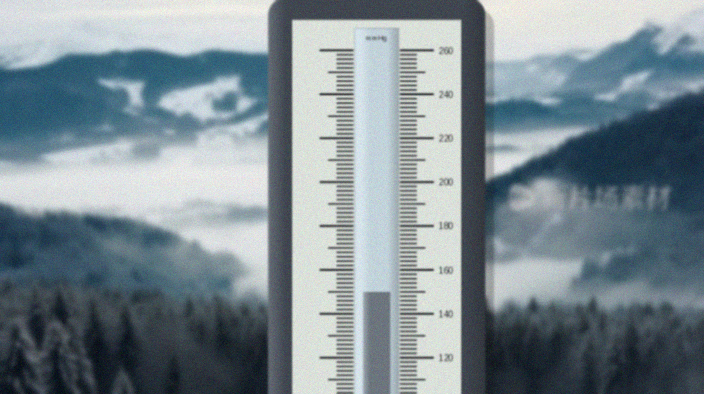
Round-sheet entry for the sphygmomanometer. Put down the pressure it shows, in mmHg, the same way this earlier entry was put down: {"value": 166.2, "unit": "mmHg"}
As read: {"value": 150, "unit": "mmHg"}
